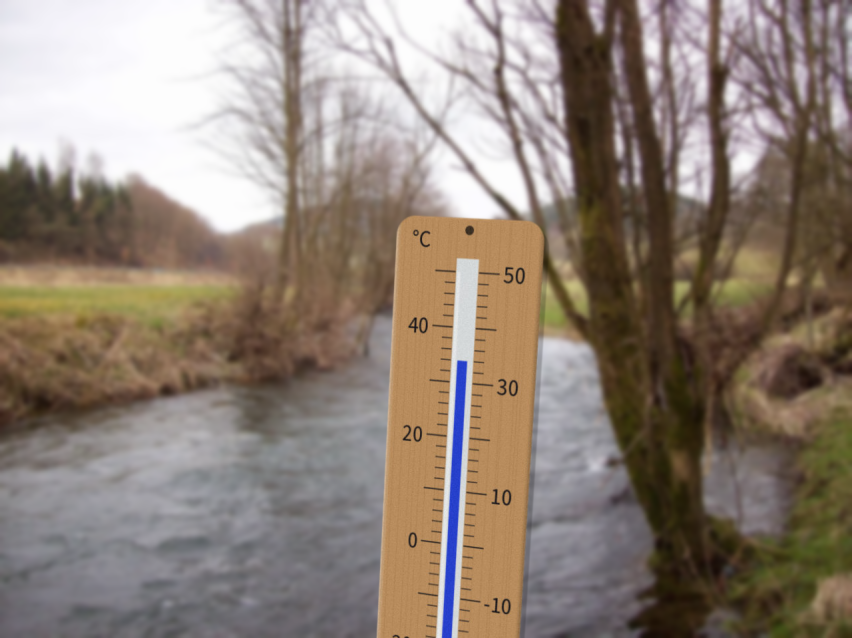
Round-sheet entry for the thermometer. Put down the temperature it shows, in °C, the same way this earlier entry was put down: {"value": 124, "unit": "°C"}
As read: {"value": 34, "unit": "°C"}
